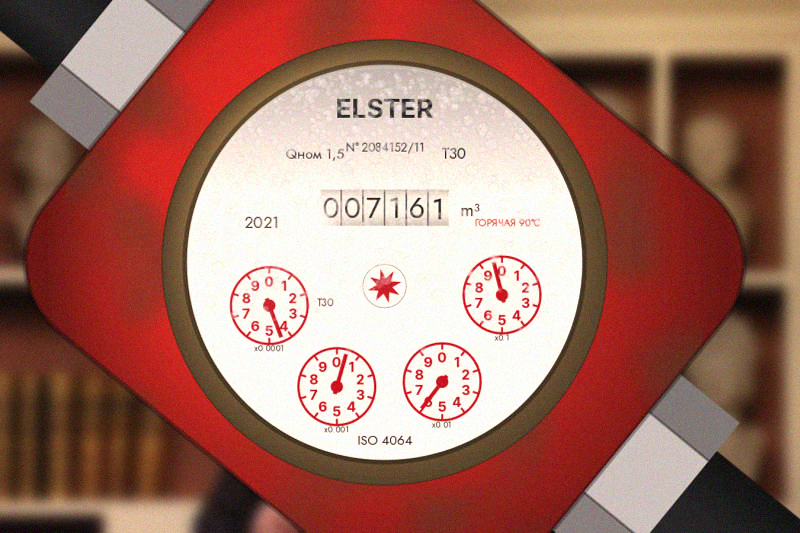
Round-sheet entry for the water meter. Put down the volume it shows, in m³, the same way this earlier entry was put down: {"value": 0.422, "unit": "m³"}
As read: {"value": 7160.9604, "unit": "m³"}
